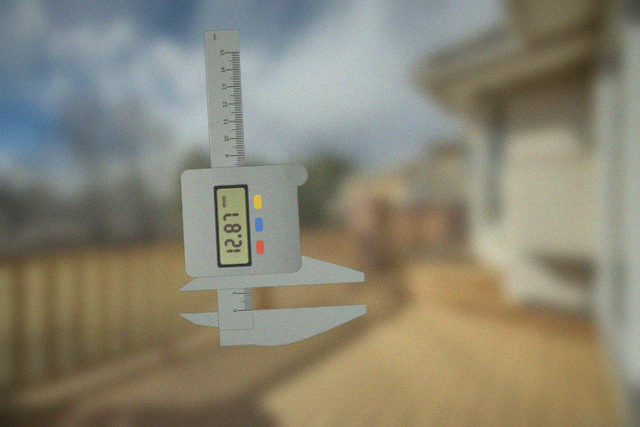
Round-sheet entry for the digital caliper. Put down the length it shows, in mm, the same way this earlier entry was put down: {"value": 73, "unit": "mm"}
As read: {"value": 12.87, "unit": "mm"}
